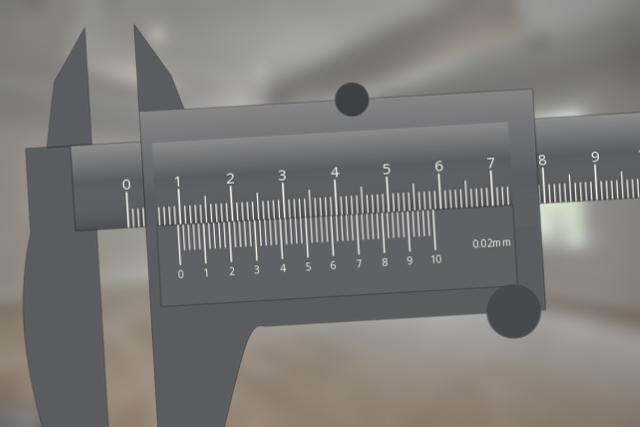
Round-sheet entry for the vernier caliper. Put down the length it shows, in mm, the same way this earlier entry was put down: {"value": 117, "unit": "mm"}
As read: {"value": 9.5, "unit": "mm"}
